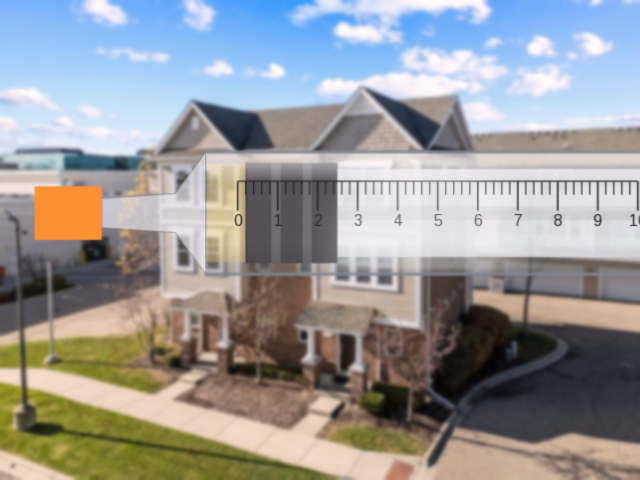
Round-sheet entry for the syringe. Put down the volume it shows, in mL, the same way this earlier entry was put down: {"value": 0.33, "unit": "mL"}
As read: {"value": 0.2, "unit": "mL"}
